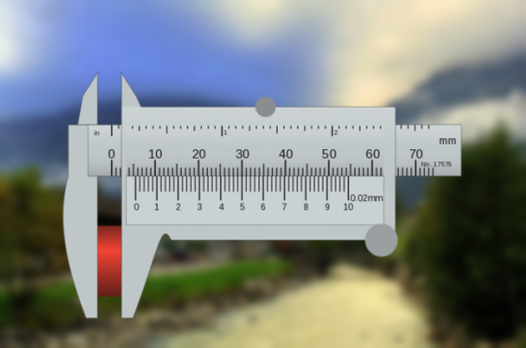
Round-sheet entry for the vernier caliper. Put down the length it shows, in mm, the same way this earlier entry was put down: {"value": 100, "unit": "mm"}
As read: {"value": 5.5, "unit": "mm"}
